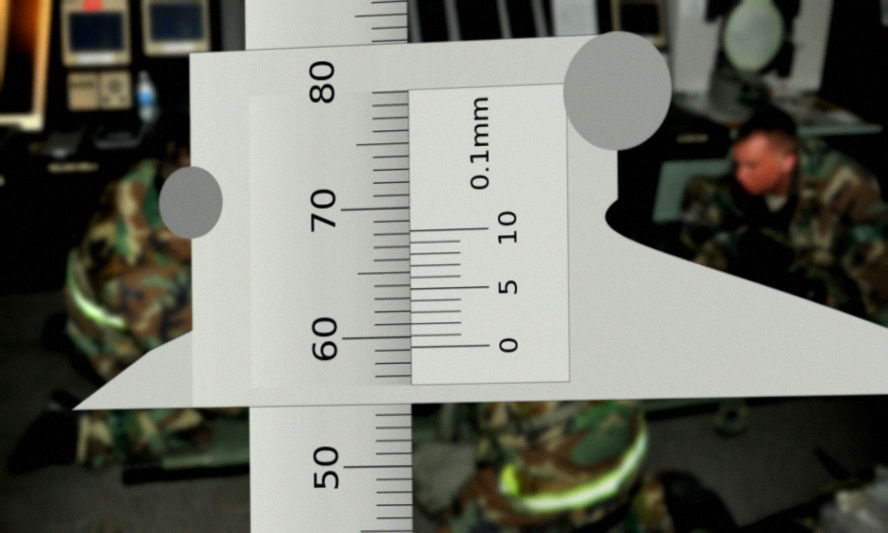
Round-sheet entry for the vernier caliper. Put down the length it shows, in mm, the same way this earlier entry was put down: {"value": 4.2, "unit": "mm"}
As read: {"value": 59.2, "unit": "mm"}
